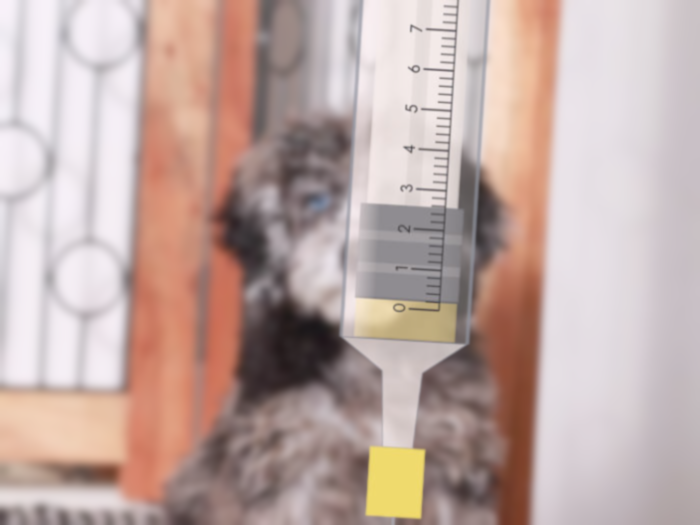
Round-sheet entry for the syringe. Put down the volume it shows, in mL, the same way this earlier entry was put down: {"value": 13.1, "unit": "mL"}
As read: {"value": 0.2, "unit": "mL"}
